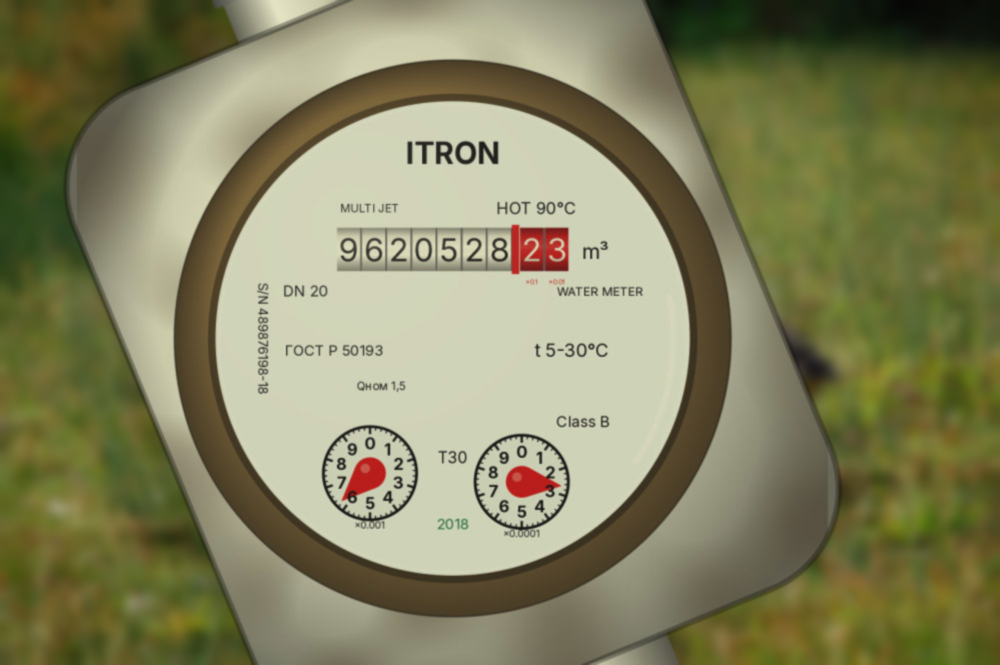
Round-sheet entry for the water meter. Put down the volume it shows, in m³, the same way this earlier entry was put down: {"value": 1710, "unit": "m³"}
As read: {"value": 9620528.2362, "unit": "m³"}
